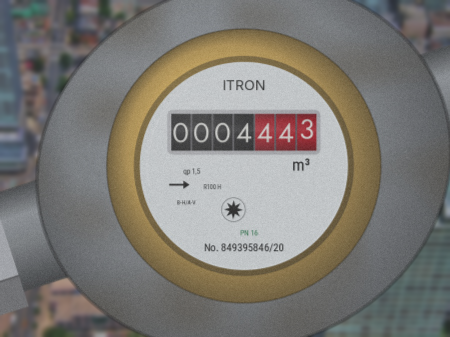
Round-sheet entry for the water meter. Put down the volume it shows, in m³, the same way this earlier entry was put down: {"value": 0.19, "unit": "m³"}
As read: {"value": 4.443, "unit": "m³"}
